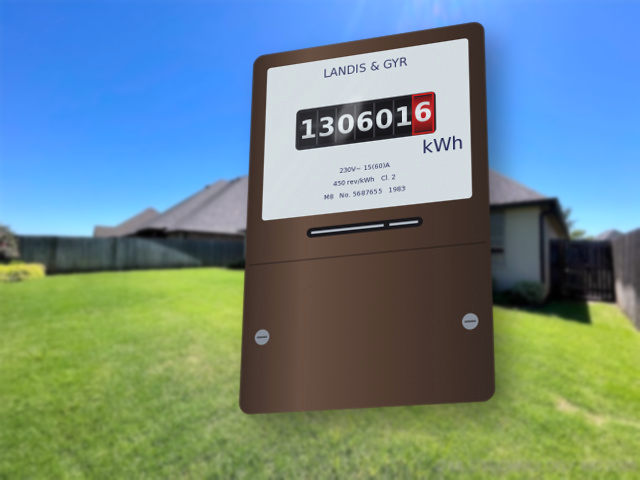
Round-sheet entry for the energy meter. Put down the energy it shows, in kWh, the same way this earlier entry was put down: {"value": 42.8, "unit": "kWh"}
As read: {"value": 130601.6, "unit": "kWh"}
